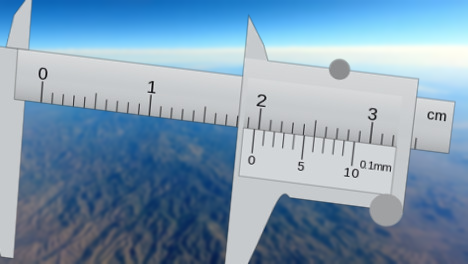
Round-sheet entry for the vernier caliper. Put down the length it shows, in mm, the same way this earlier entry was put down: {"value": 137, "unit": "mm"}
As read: {"value": 19.6, "unit": "mm"}
